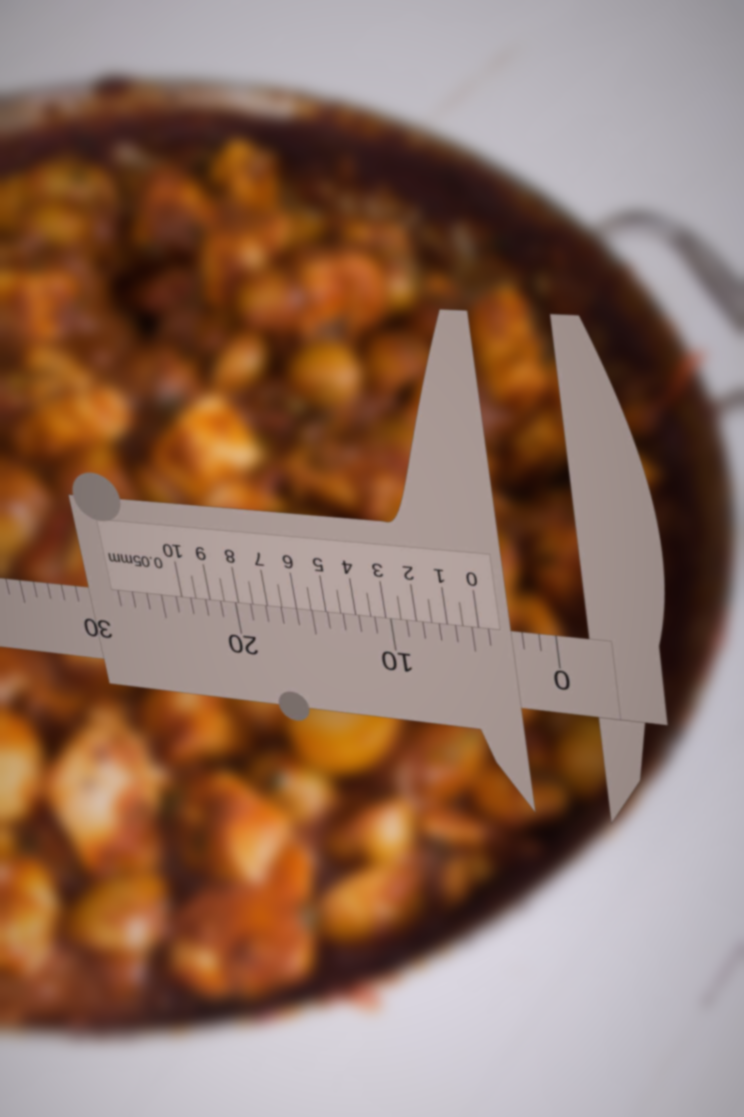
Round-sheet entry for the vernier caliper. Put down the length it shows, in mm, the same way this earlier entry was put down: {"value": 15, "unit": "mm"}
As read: {"value": 4.6, "unit": "mm"}
